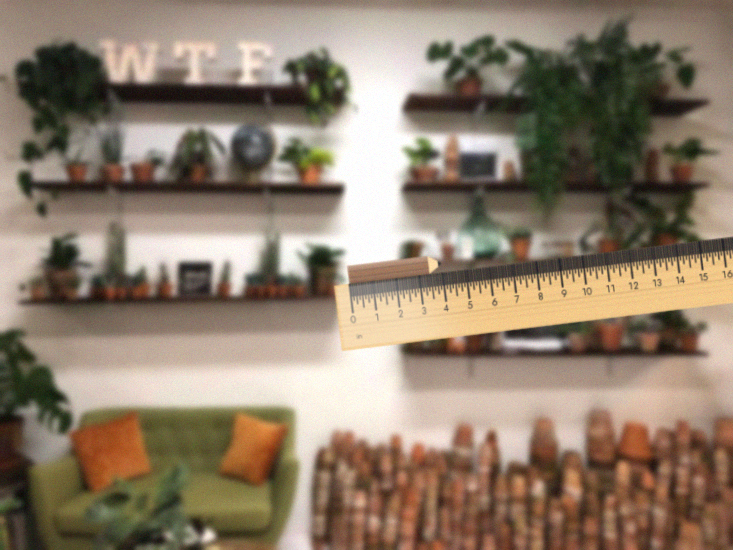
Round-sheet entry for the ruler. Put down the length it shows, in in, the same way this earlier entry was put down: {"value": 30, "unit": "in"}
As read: {"value": 4, "unit": "in"}
